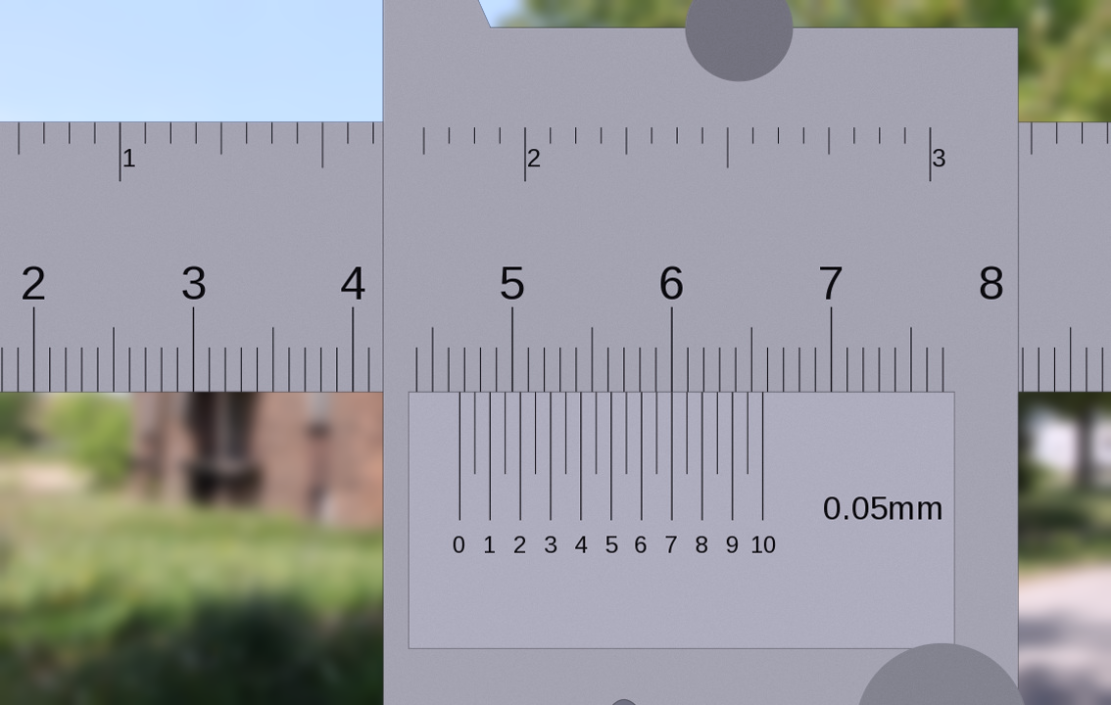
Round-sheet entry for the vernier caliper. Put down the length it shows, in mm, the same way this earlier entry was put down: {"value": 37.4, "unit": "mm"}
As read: {"value": 46.7, "unit": "mm"}
